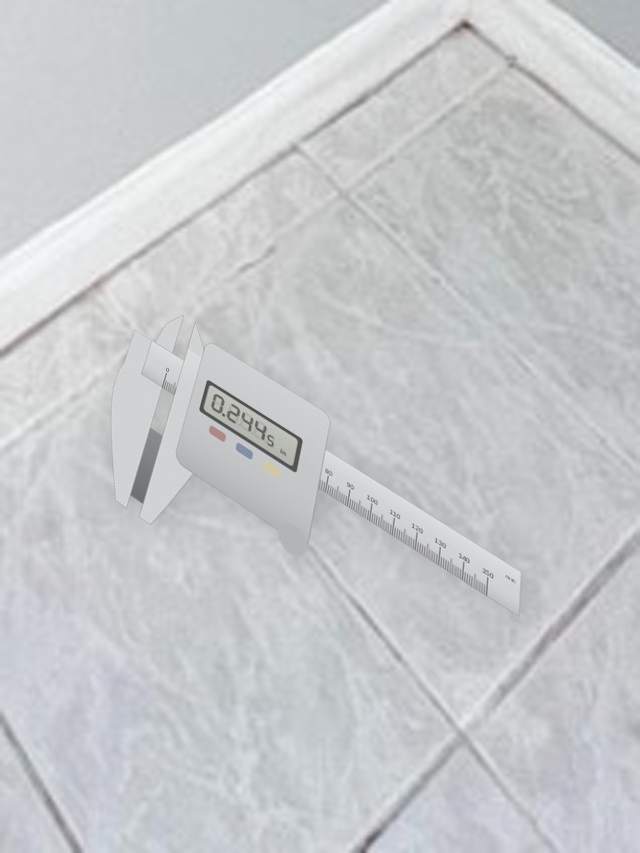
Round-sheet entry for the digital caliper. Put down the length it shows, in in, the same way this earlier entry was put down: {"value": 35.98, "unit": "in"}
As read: {"value": 0.2445, "unit": "in"}
